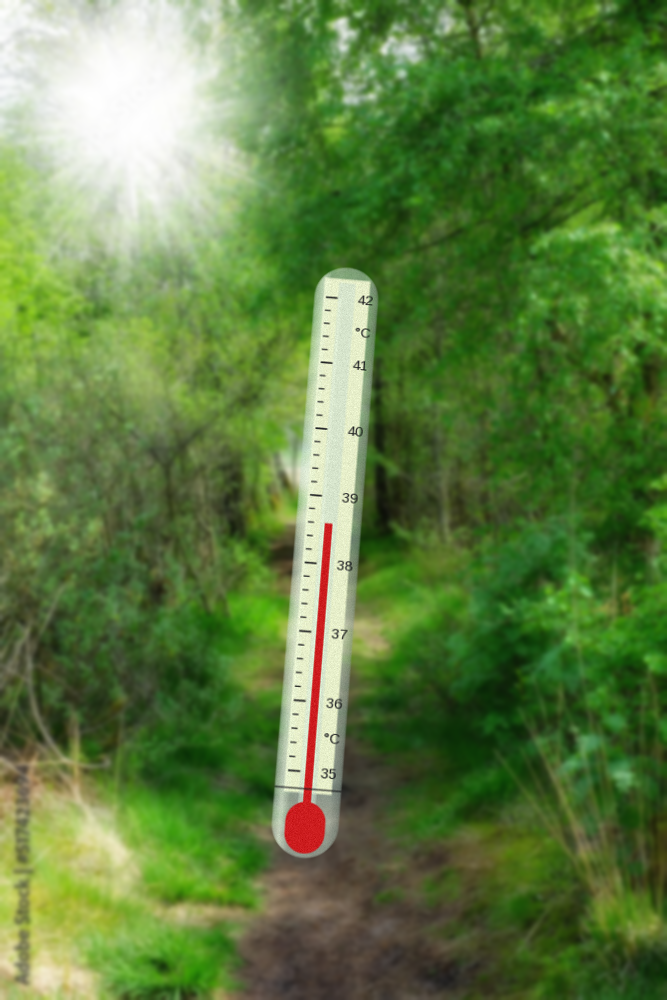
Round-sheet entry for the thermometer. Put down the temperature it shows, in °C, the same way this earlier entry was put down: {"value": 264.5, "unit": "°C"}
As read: {"value": 38.6, "unit": "°C"}
